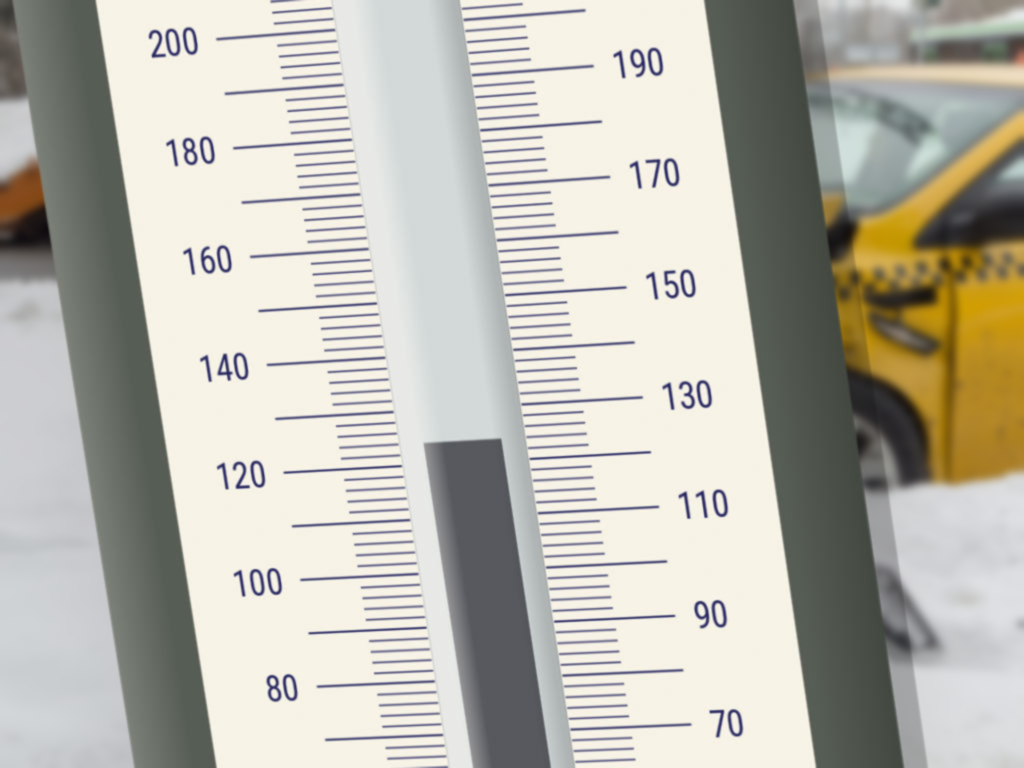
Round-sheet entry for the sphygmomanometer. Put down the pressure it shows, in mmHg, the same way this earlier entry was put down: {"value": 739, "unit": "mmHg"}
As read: {"value": 124, "unit": "mmHg"}
